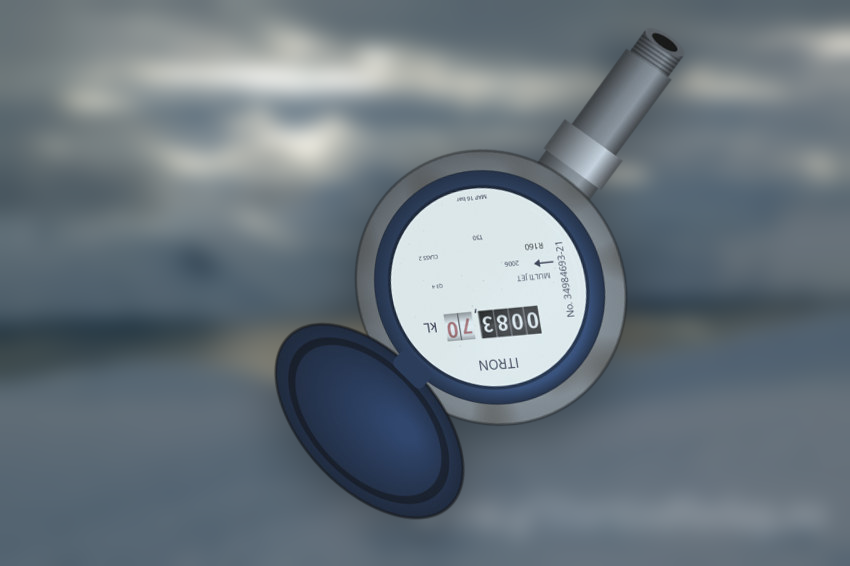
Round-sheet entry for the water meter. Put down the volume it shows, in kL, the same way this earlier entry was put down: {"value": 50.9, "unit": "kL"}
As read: {"value": 83.70, "unit": "kL"}
